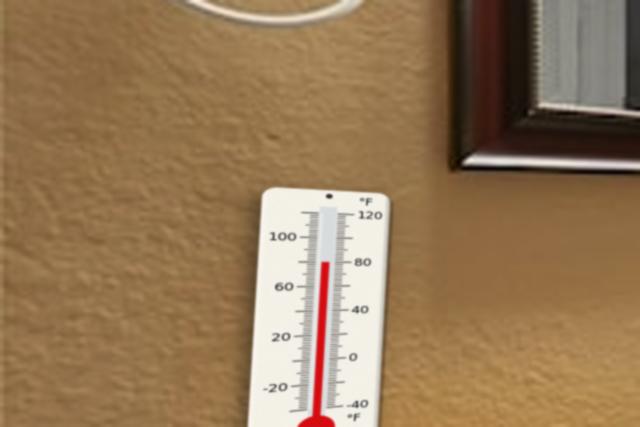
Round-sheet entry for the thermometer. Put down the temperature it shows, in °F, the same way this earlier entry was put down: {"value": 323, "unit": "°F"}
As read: {"value": 80, "unit": "°F"}
